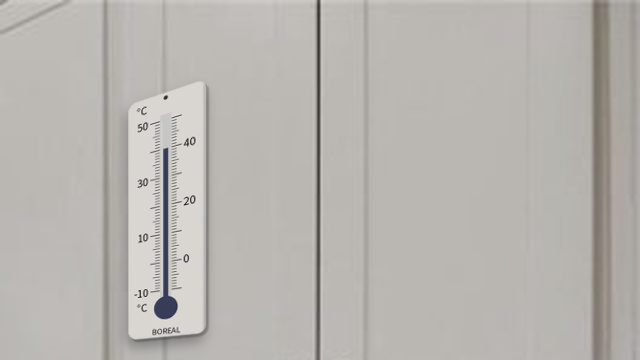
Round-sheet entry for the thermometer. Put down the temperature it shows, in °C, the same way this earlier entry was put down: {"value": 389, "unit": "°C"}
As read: {"value": 40, "unit": "°C"}
